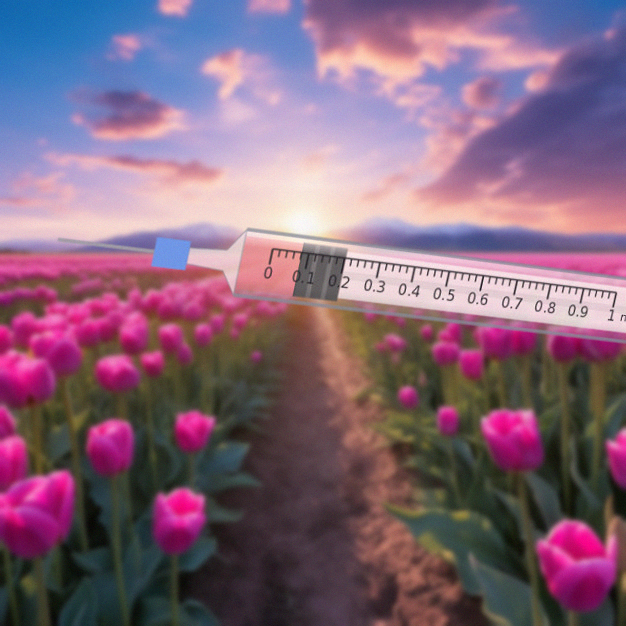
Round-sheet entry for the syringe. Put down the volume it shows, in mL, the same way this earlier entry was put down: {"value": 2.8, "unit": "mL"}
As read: {"value": 0.08, "unit": "mL"}
